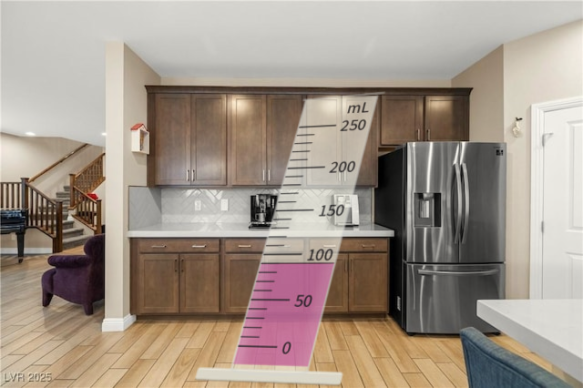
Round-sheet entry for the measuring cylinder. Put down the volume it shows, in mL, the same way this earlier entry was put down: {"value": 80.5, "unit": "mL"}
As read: {"value": 90, "unit": "mL"}
